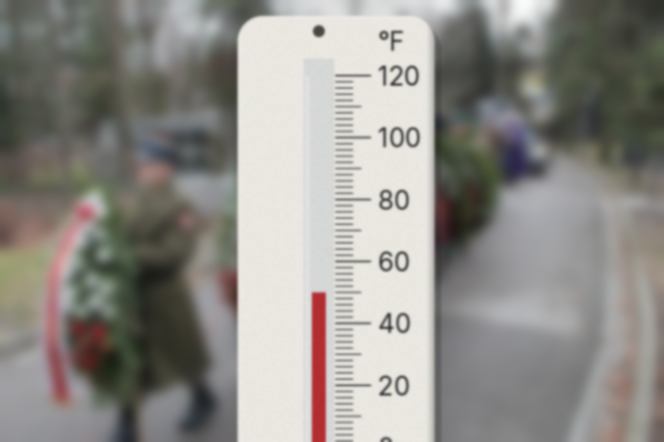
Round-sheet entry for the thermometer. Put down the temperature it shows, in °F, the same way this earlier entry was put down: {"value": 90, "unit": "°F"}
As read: {"value": 50, "unit": "°F"}
